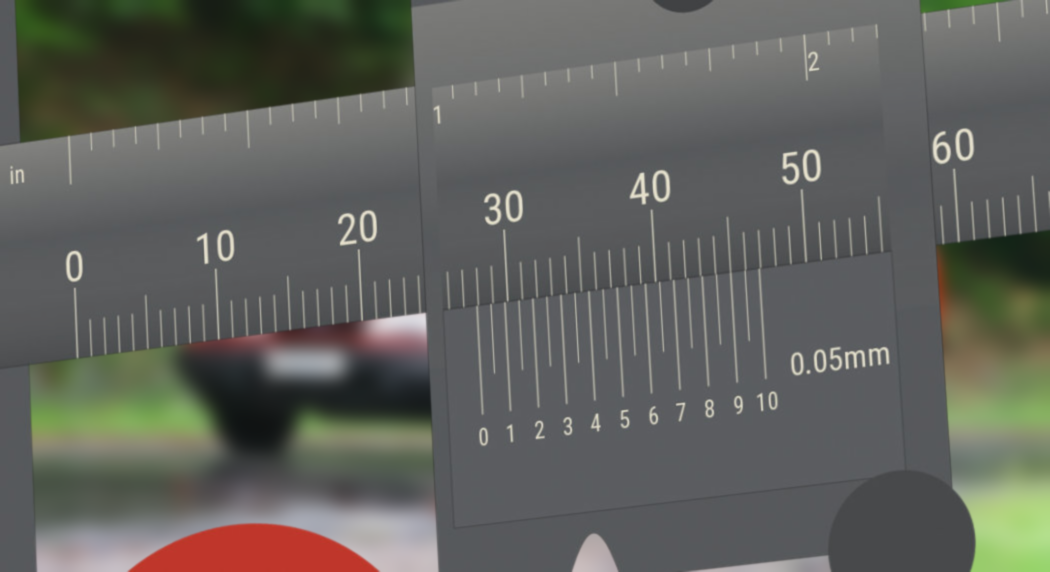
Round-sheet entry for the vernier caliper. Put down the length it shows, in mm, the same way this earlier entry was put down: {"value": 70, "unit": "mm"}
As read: {"value": 27.9, "unit": "mm"}
